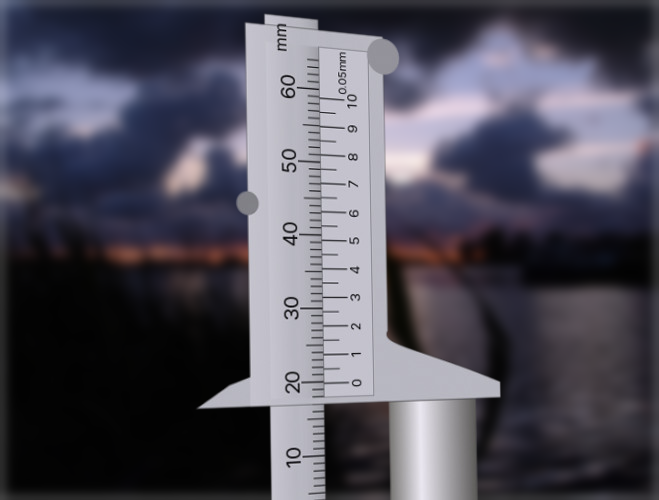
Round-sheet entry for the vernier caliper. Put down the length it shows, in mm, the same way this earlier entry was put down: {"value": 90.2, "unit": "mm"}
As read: {"value": 19.8, "unit": "mm"}
